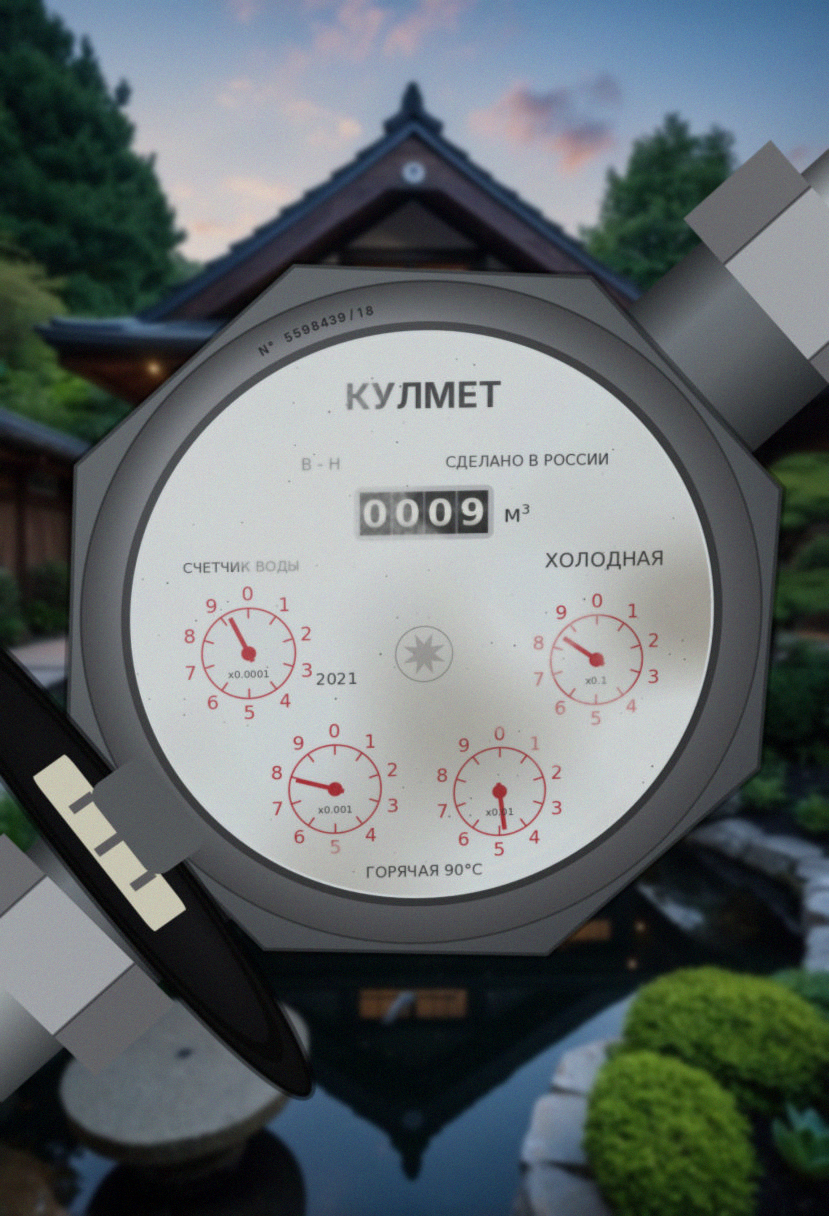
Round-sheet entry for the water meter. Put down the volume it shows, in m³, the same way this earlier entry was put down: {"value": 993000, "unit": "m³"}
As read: {"value": 9.8479, "unit": "m³"}
